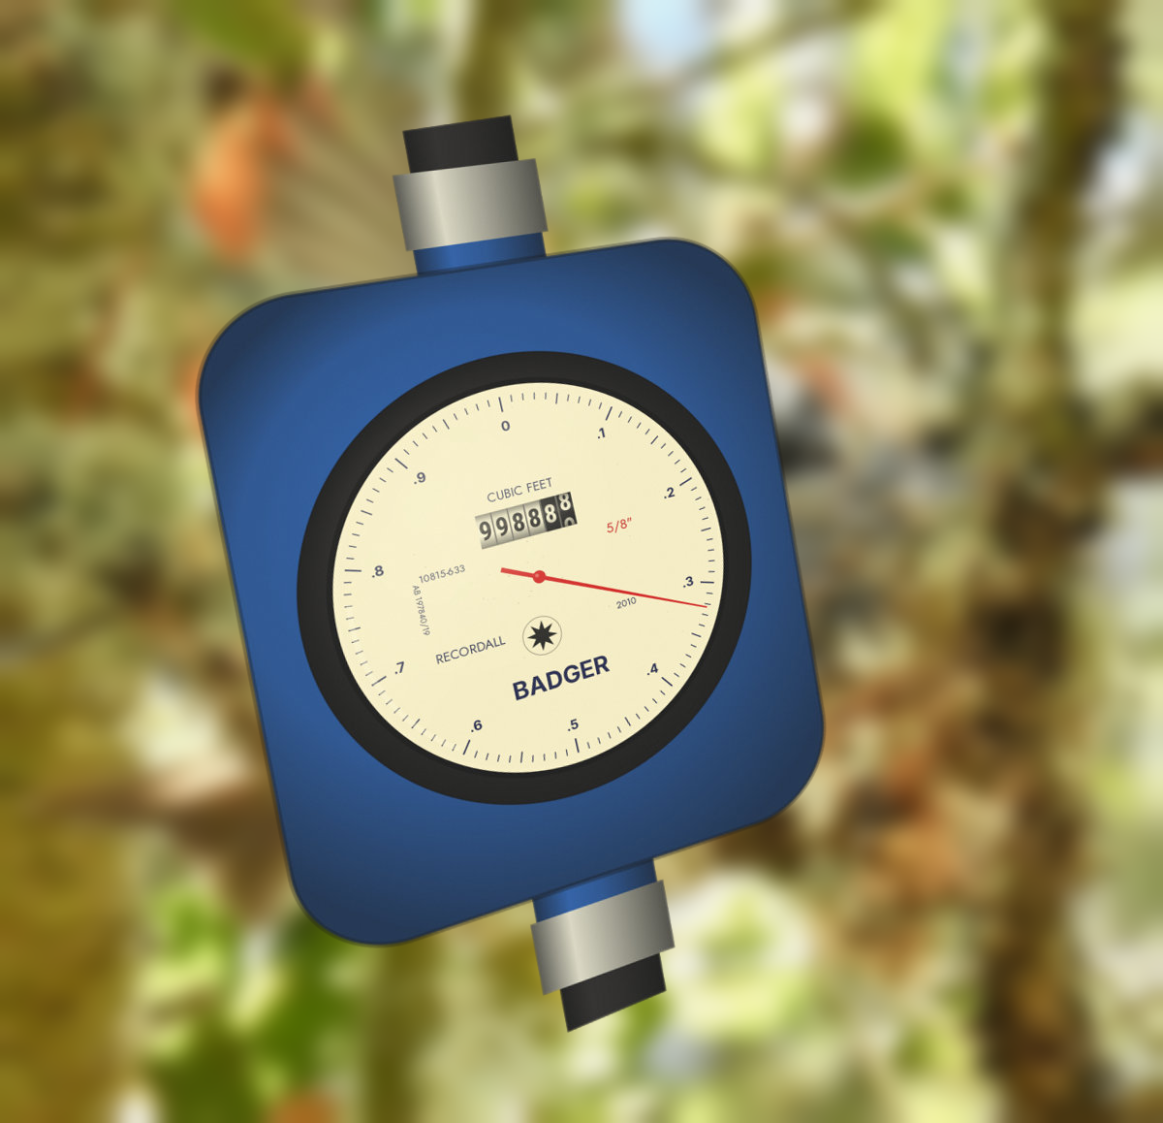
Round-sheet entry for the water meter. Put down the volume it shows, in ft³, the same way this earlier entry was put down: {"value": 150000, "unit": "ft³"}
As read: {"value": 998888.32, "unit": "ft³"}
